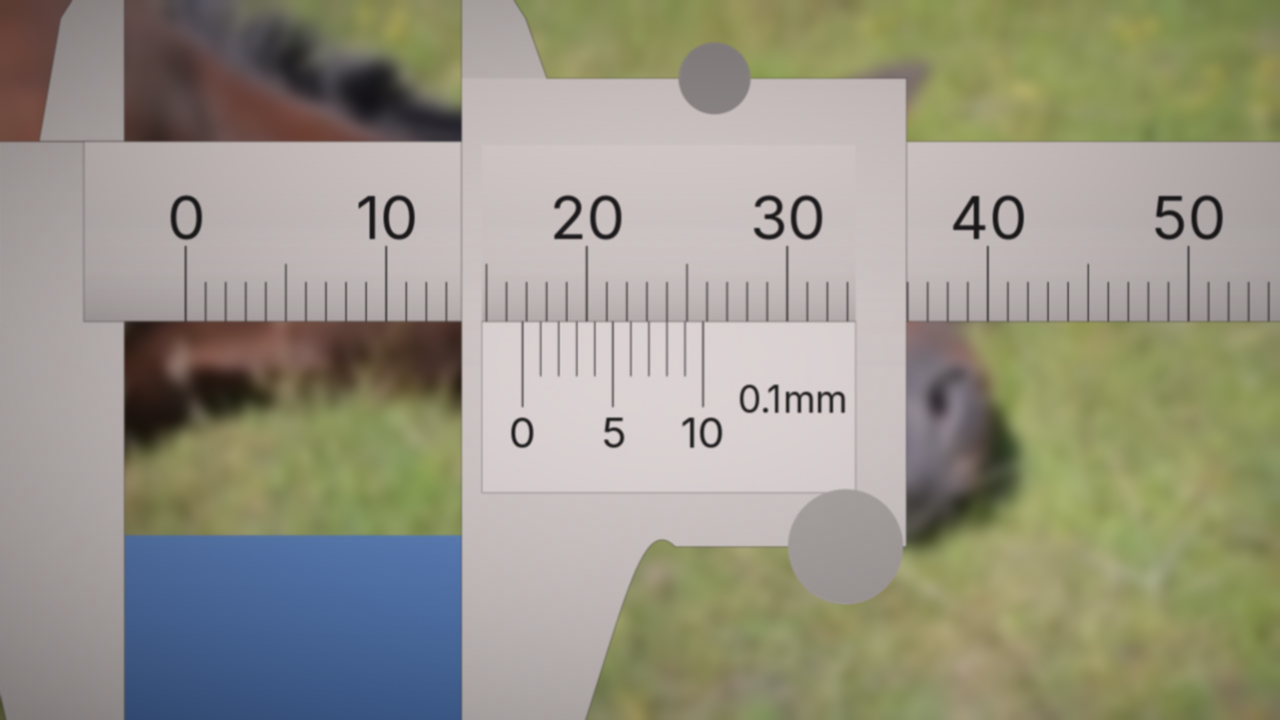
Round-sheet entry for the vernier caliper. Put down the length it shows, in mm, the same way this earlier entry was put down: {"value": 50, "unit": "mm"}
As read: {"value": 16.8, "unit": "mm"}
